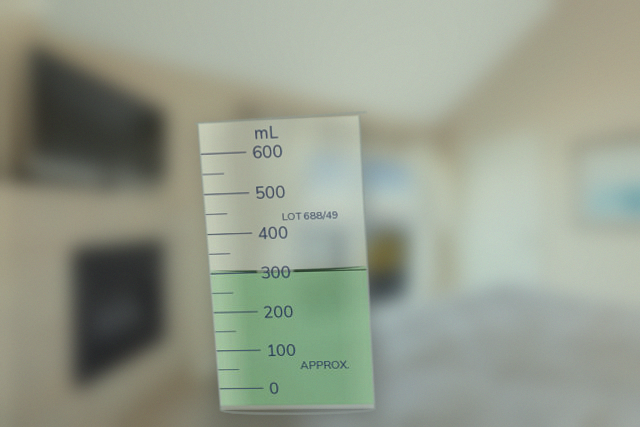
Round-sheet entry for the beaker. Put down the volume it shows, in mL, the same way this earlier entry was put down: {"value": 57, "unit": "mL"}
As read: {"value": 300, "unit": "mL"}
